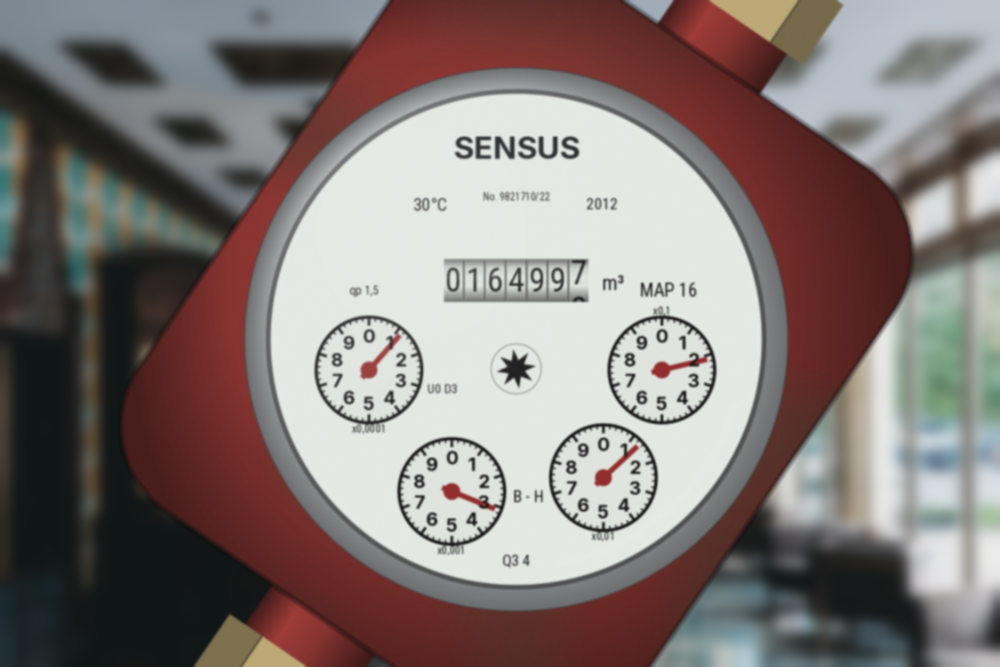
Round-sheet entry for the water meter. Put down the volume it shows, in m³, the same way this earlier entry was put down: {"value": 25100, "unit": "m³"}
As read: {"value": 164997.2131, "unit": "m³"}
